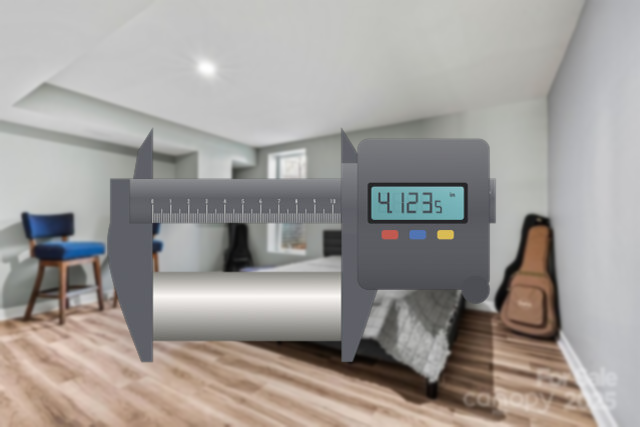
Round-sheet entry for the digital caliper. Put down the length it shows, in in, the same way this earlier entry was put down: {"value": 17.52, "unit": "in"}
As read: {"value": 4.1235, "unit": "in"}
